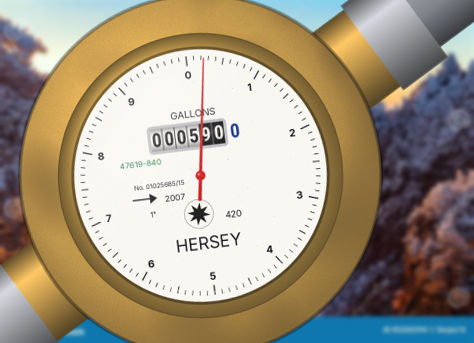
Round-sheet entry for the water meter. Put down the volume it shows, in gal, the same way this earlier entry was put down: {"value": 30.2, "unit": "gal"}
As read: {"value": 5900.2, "unit": "gal"}
